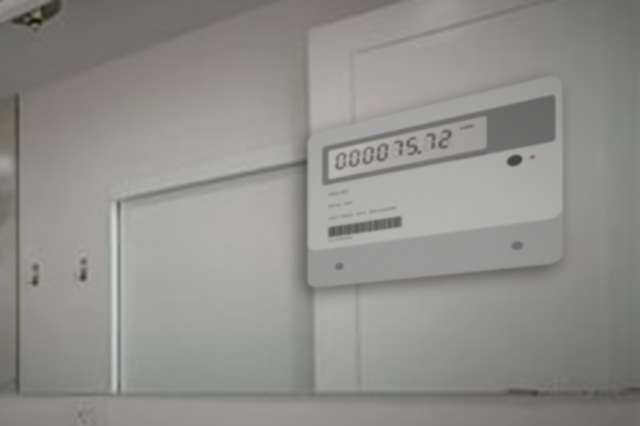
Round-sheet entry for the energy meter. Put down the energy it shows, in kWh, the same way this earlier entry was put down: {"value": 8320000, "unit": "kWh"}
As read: {"value": 75.72, "unit": "kWh"}
